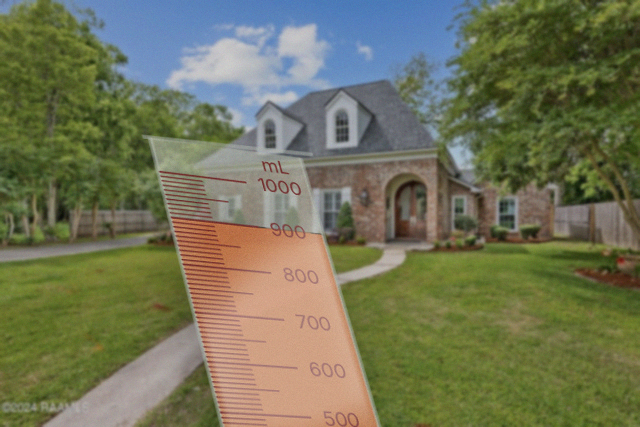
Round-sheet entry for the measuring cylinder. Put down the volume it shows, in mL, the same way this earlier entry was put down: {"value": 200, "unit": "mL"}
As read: {"value": 900, "unit": "mL"}
